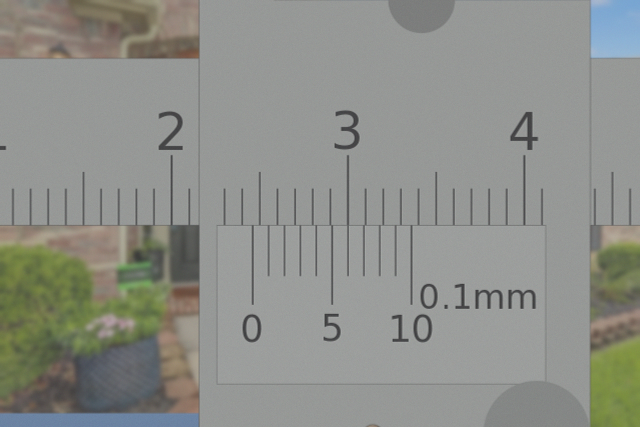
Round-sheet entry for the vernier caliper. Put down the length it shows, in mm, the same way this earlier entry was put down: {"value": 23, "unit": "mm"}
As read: {"value": 24.6, "unit": "mm"}
